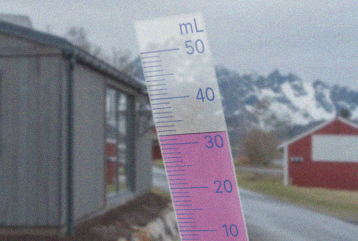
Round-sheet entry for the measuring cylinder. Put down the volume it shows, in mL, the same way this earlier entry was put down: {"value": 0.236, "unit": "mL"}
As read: {"value": 32, "unit": "mL"}
